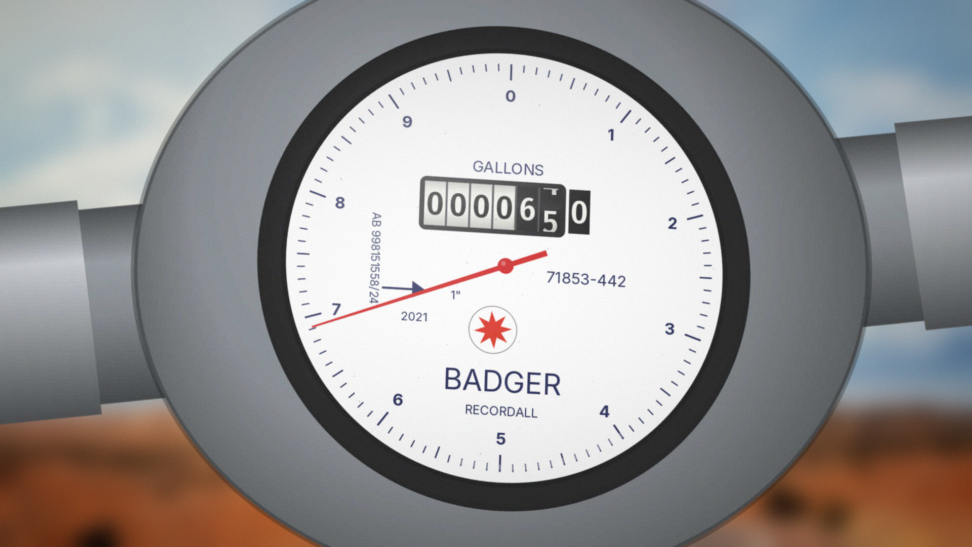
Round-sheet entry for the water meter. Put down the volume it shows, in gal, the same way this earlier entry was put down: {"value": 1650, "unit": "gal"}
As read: {"value": 646.9, "unit": "gal"}
